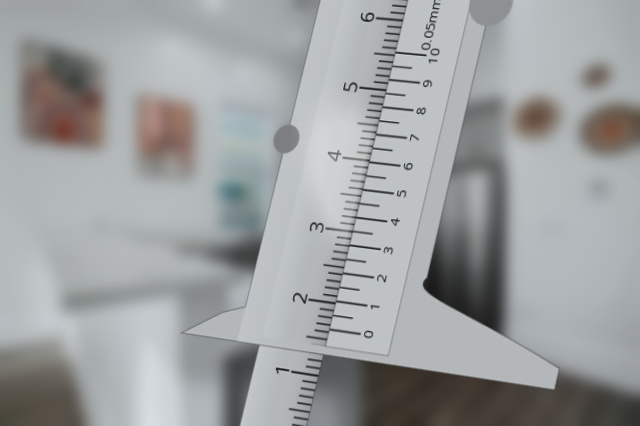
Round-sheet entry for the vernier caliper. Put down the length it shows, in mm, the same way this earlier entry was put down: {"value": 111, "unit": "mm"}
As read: {"value": 16.4, "unit": "mm"}
